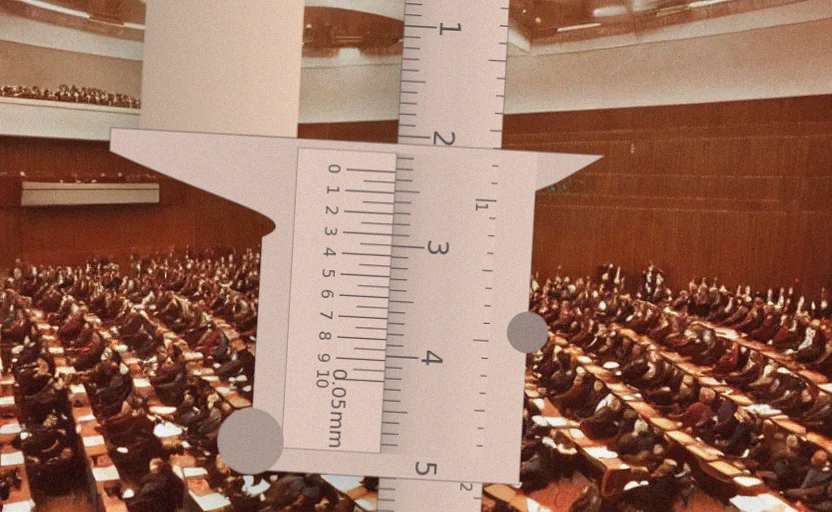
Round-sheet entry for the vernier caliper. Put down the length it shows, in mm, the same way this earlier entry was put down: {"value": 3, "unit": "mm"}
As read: {"value": 23.3, "unit": "mm"}
